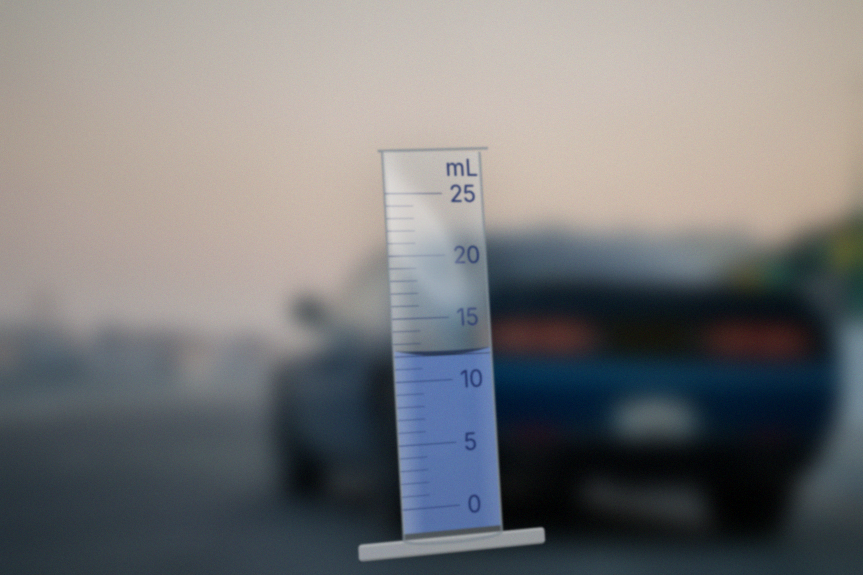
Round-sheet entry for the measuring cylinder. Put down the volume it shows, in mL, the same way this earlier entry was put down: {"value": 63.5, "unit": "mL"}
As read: {"value": 12, "unit": "mL"}
